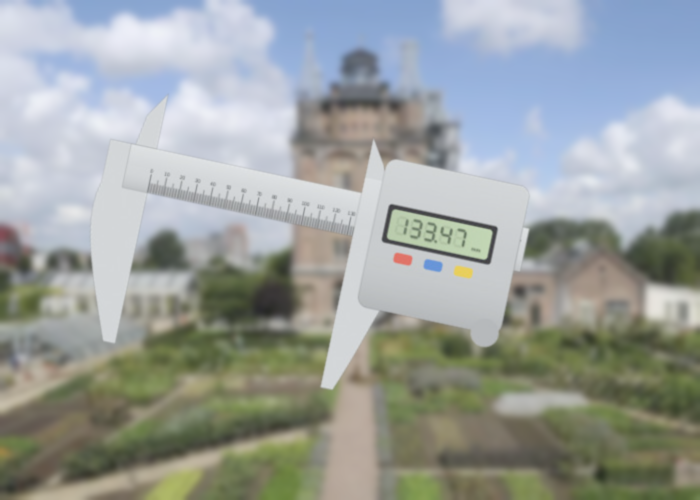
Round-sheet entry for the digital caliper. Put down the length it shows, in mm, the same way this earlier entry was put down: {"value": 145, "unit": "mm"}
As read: {"value": 133.47, "unit": "mm"}
